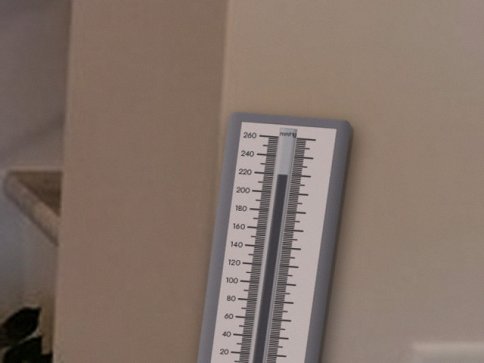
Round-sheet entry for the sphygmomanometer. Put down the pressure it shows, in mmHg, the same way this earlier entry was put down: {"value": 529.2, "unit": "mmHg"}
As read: {"value": 220, "unit": "mmHg"}
